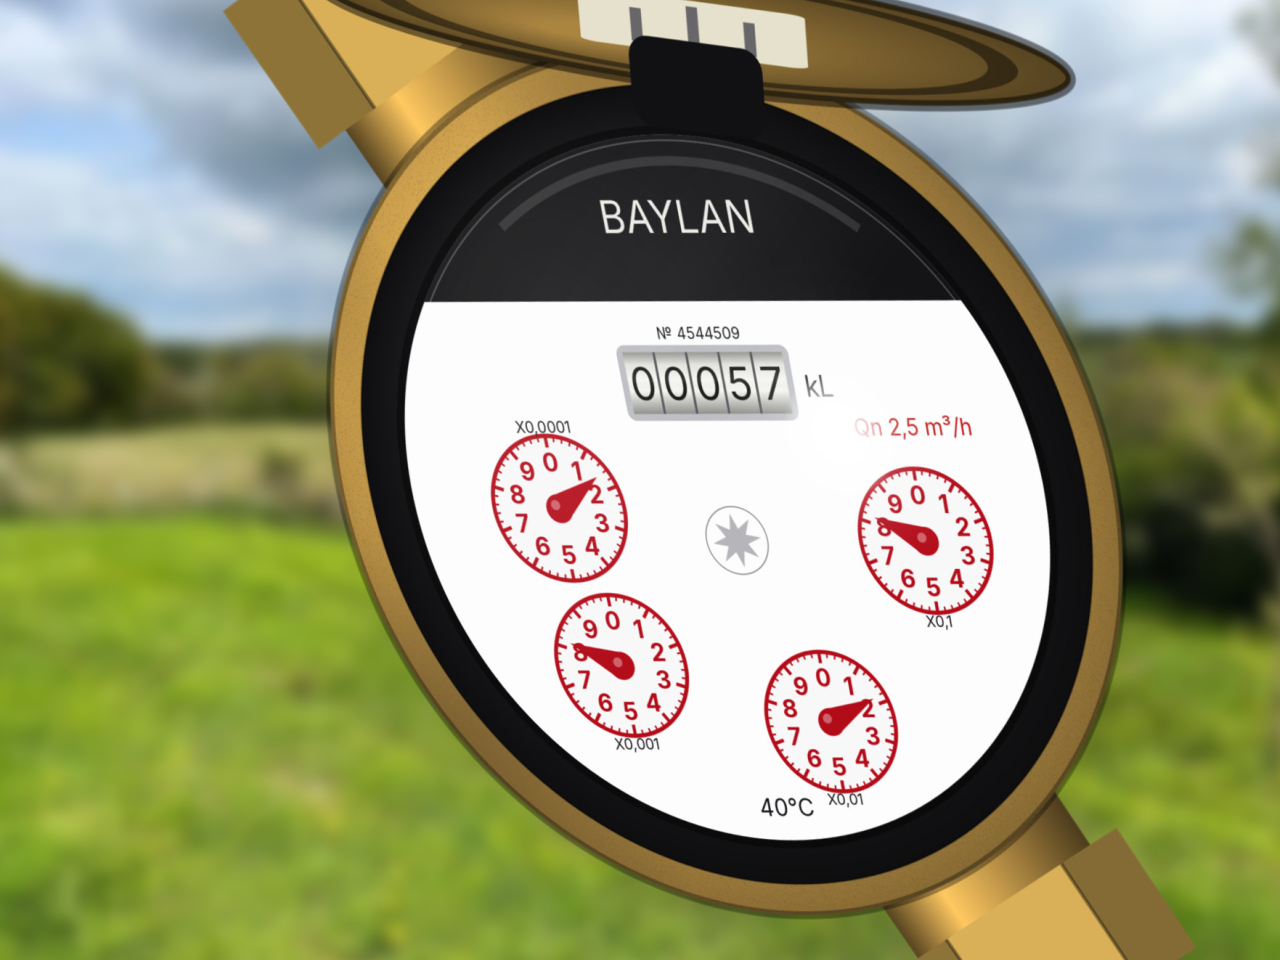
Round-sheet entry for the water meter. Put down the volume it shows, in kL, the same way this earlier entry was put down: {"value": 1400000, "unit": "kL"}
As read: {"value": 57.8181, "unit": "kL"}
